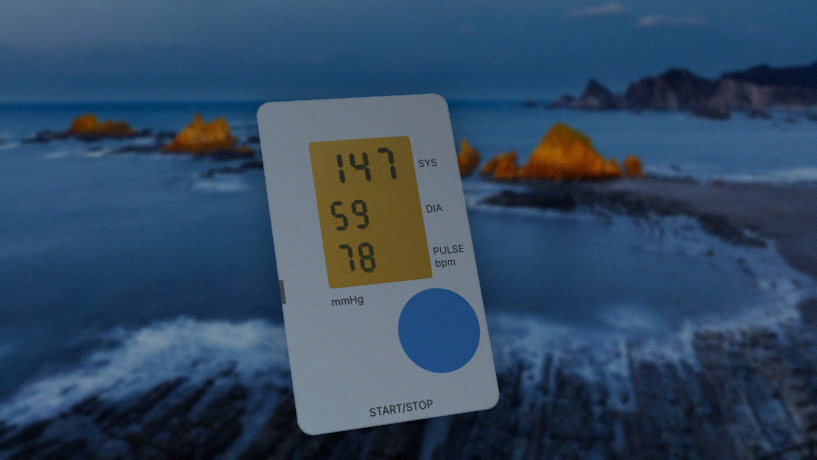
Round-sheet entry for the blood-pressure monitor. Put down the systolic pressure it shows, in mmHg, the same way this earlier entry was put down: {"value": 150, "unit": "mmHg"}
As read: {"value": 147, "unit": "mmHg"}
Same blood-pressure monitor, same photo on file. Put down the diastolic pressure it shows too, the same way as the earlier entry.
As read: {"value": 59, "unit": "mmHg"}
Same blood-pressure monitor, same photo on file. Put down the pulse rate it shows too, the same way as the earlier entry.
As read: {"value": 78, "unit": "bpm"}
